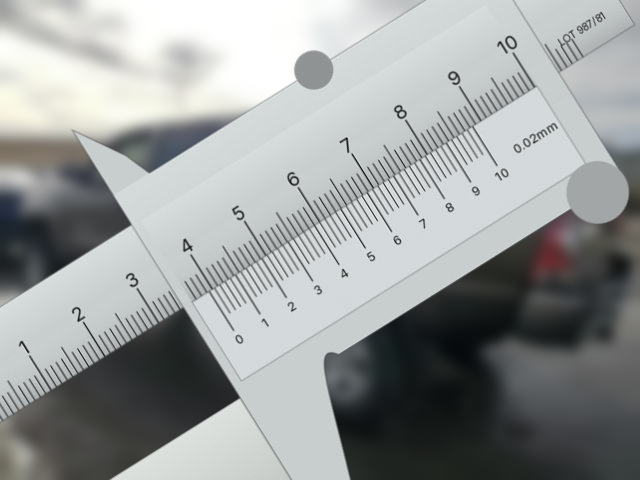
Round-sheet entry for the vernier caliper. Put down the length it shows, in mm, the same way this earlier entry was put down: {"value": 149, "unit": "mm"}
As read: {"value": 39.4, "unit": "mm"}
